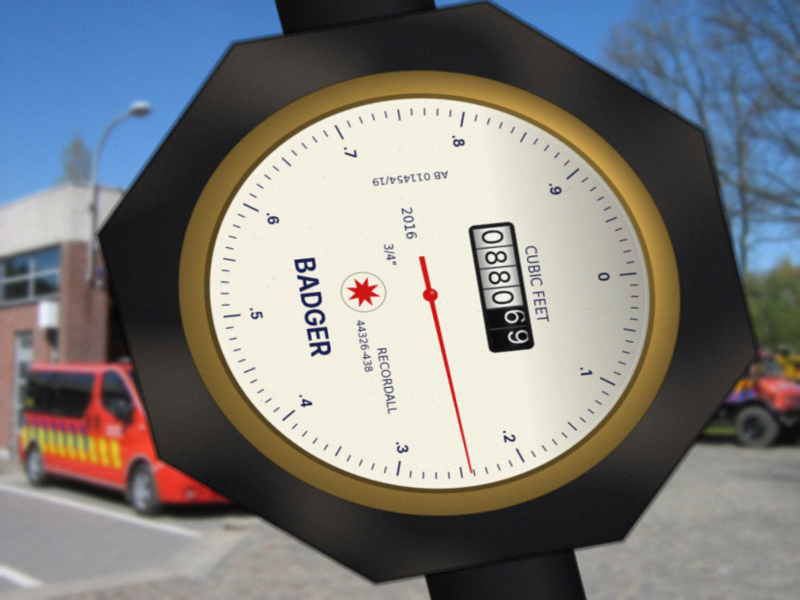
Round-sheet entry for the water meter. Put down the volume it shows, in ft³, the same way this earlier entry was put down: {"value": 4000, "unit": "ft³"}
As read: {"value": 88069.24, "unit": "ft³"}
